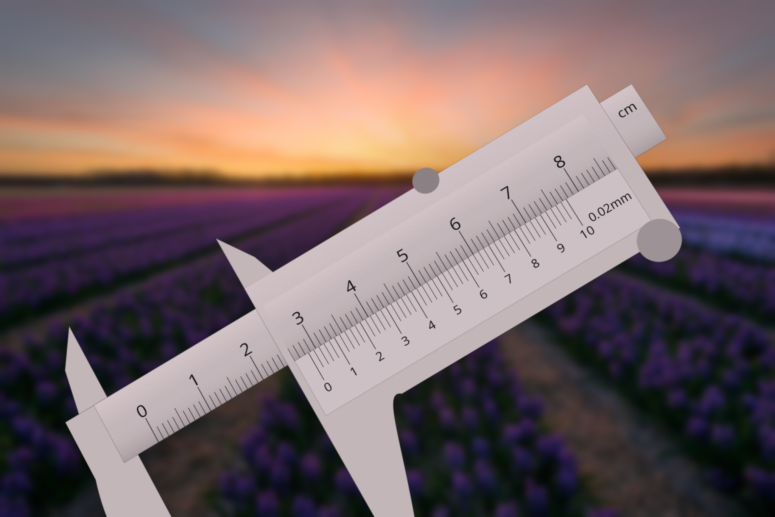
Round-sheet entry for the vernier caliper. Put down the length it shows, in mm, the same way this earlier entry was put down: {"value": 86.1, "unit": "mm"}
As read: {"value": 28.6, "unit": "mm"}
